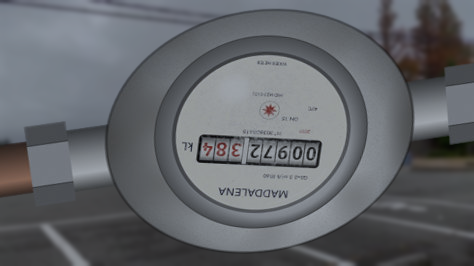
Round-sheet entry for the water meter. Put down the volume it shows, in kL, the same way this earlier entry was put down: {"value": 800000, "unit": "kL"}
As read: {"value": 972.384, "unit": "kL"}
